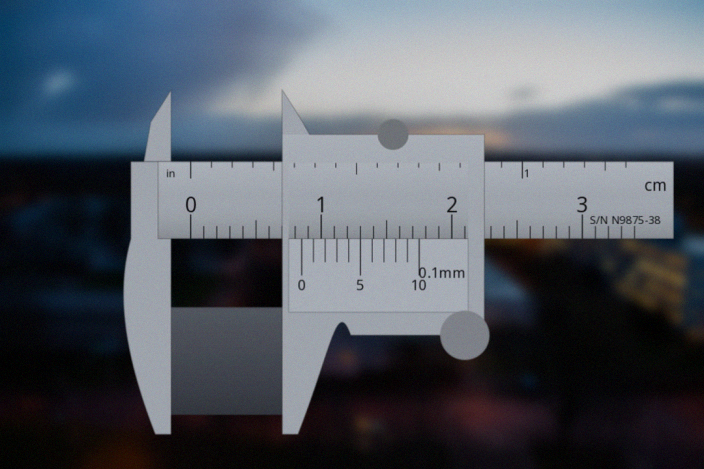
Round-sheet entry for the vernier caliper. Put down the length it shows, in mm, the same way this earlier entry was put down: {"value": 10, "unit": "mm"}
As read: {"value": 8.5, "unit": "mm"}
